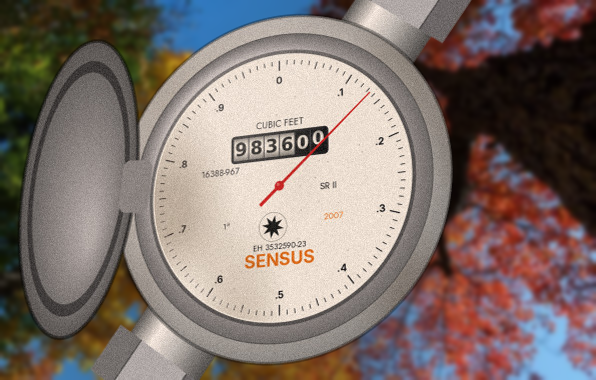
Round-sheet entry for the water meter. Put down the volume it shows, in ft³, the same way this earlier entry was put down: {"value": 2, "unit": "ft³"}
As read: {"value": 983600.13, "unit": "ft³"}
